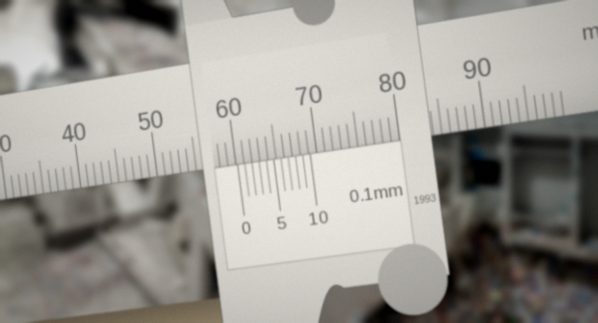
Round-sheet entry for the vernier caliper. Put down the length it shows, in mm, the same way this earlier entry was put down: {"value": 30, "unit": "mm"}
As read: {"value": 60.2, "unit": "mm"}
